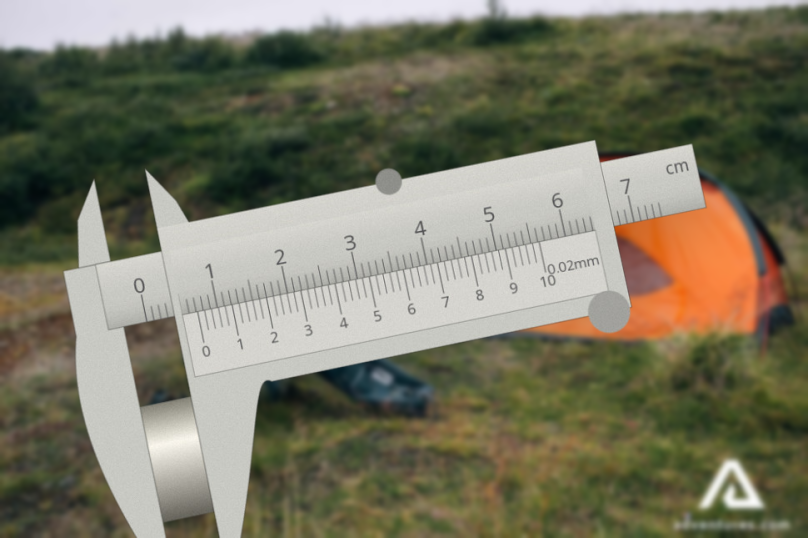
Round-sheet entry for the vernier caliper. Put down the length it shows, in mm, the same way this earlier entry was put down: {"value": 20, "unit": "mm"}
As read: {"value": 7.2, "unit": "mm"}
